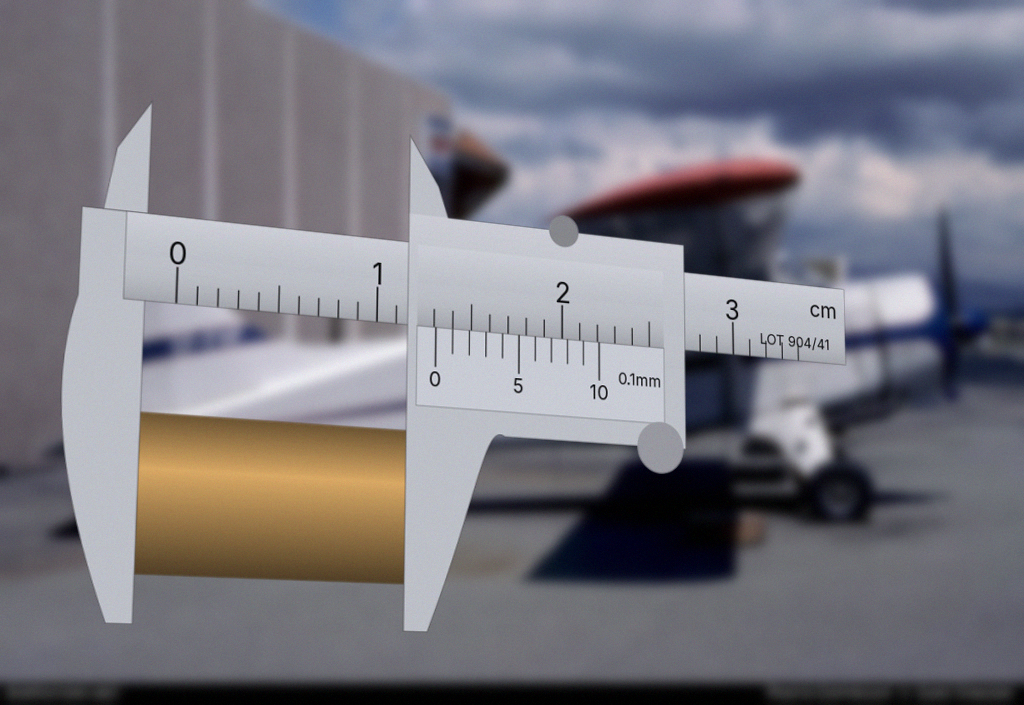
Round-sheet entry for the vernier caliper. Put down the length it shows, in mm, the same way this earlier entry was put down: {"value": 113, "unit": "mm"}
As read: {"value": 13.1, "unit": "mm"}
